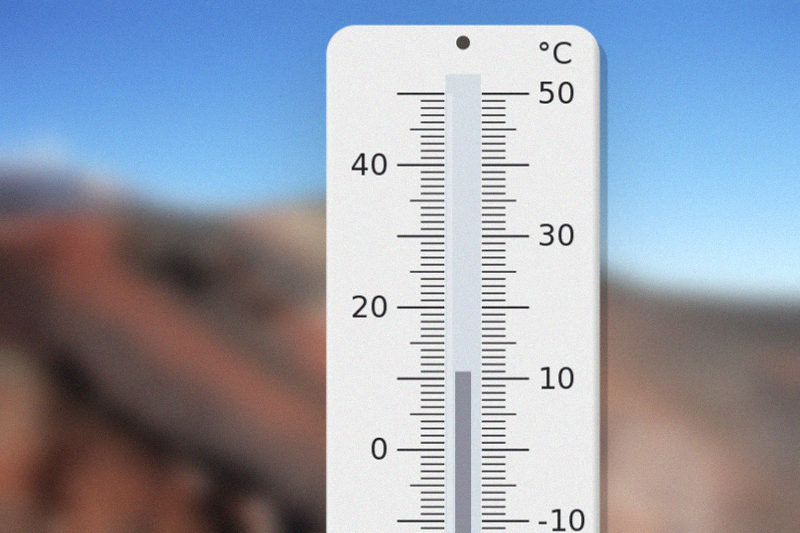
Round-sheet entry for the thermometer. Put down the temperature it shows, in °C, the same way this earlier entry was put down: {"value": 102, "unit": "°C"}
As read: {"value": 11, "unit": "°C"}
